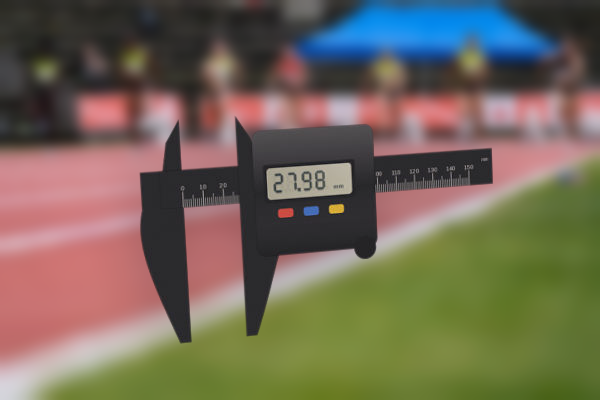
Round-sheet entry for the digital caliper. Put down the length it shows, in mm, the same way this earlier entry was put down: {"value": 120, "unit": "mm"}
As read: {"value": 27.98, "unit": "mm"}
